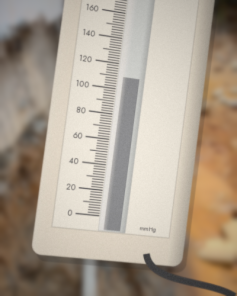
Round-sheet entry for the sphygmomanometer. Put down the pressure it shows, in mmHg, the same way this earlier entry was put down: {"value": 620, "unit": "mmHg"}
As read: {"value": 110, "unit": "mmHg"}
